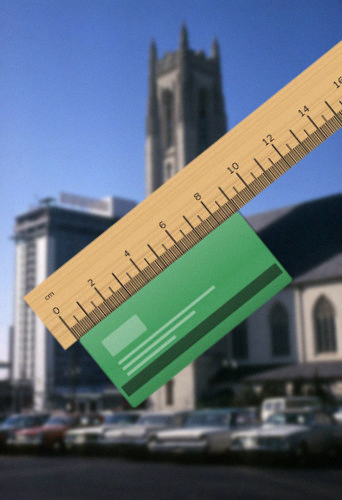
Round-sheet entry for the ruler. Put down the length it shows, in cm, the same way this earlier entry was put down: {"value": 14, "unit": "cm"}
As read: {"value": 9, "unit": "cm"}
